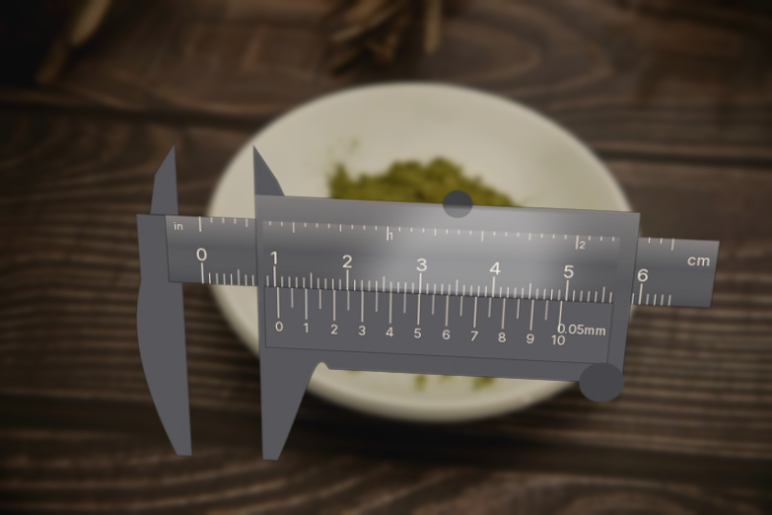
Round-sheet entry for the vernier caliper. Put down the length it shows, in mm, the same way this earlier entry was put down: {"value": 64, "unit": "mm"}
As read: {"value": 10.4, "unit": "mm"}
